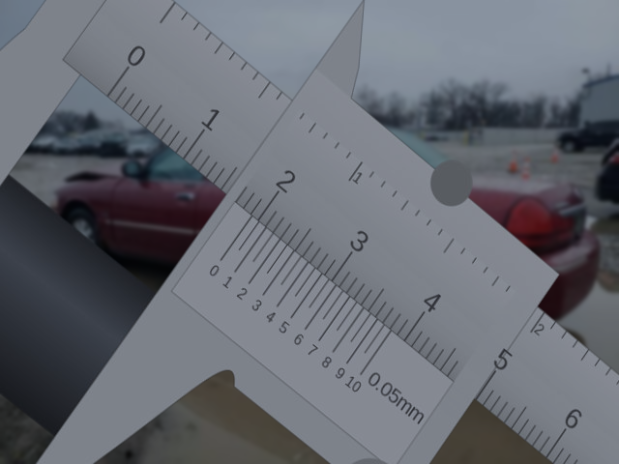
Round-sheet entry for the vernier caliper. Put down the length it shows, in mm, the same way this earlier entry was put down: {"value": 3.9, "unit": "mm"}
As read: {"value": 19.2, "unit": "mm"}
